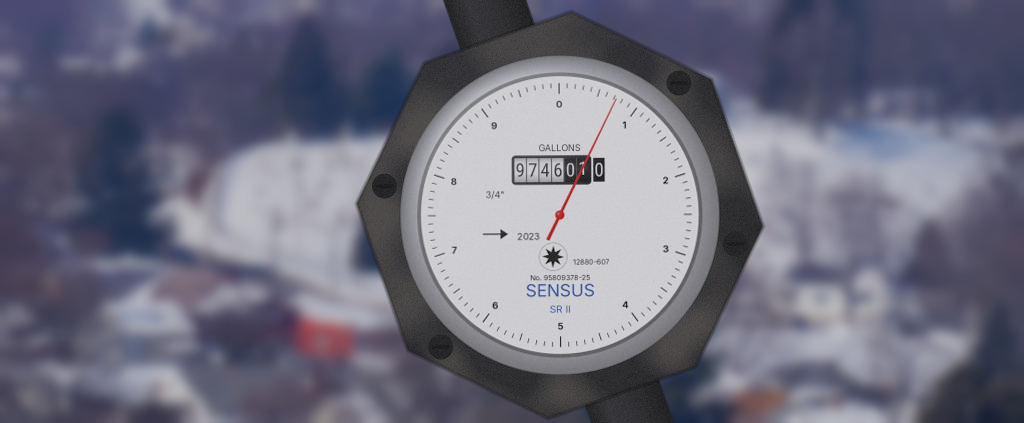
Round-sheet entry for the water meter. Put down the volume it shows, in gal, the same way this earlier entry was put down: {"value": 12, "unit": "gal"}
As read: {"value": 9746010.7, "unit": "gal"}
